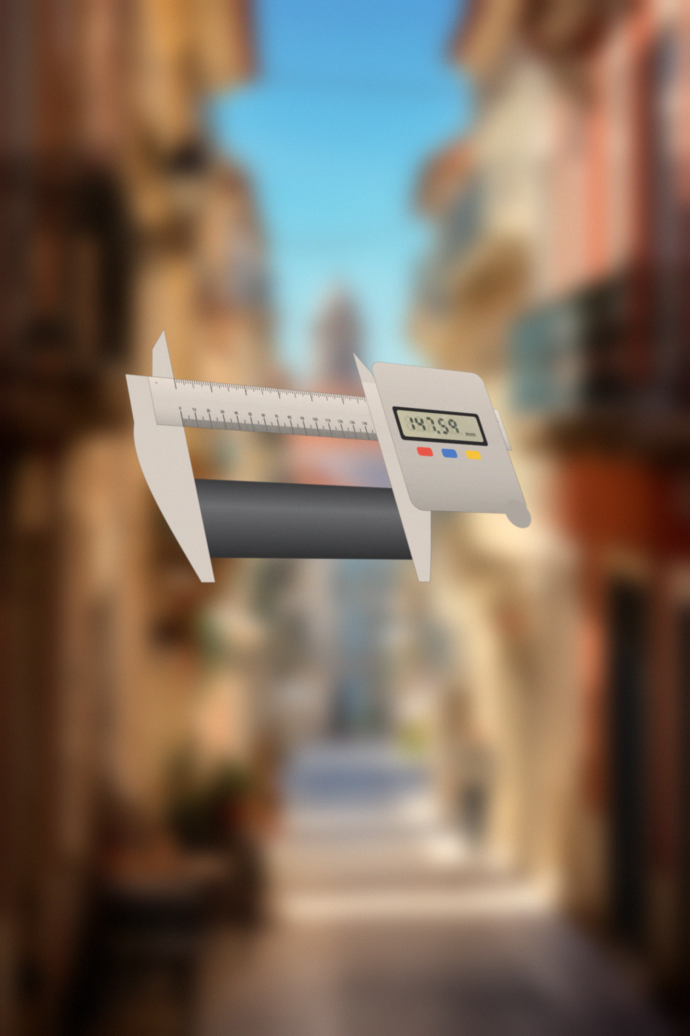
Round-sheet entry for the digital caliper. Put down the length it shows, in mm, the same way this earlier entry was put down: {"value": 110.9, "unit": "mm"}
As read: {"value": 147.59, "unit": "mm"}
